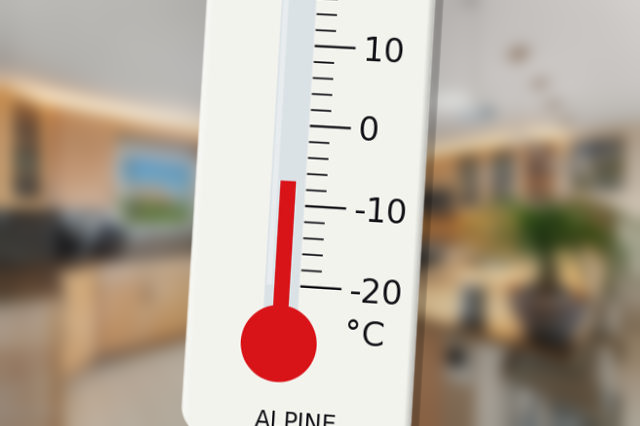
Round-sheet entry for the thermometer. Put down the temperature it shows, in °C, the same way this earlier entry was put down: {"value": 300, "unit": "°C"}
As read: {"value": -7, "unit": "°C"}
